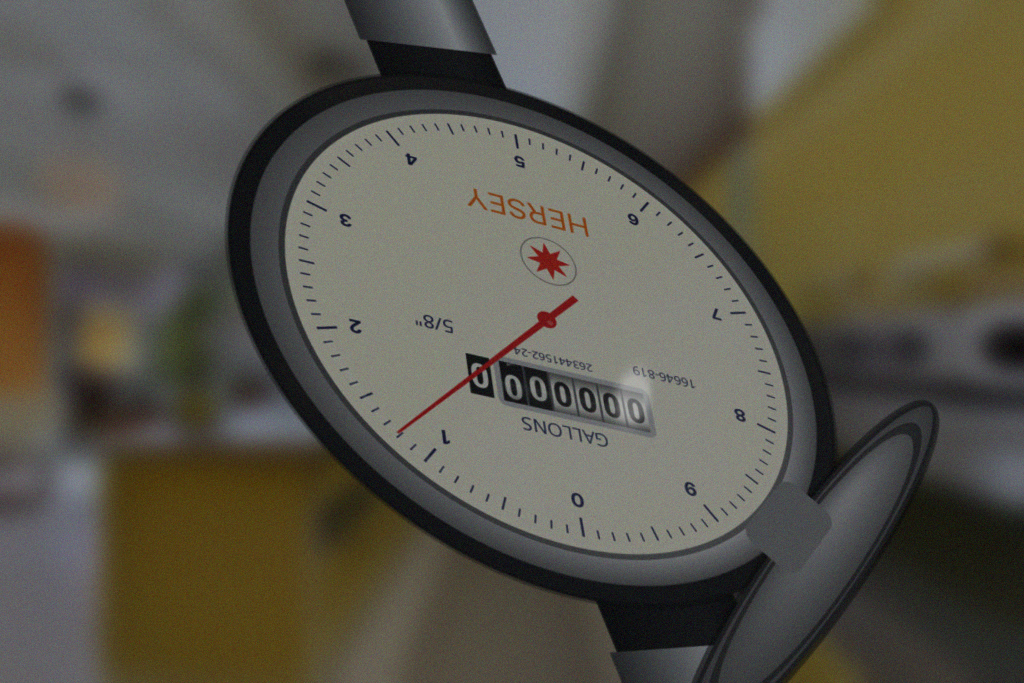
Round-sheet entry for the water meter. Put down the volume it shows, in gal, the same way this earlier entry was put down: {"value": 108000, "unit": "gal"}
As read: {"value": 1.2, "unit": "gal"}
